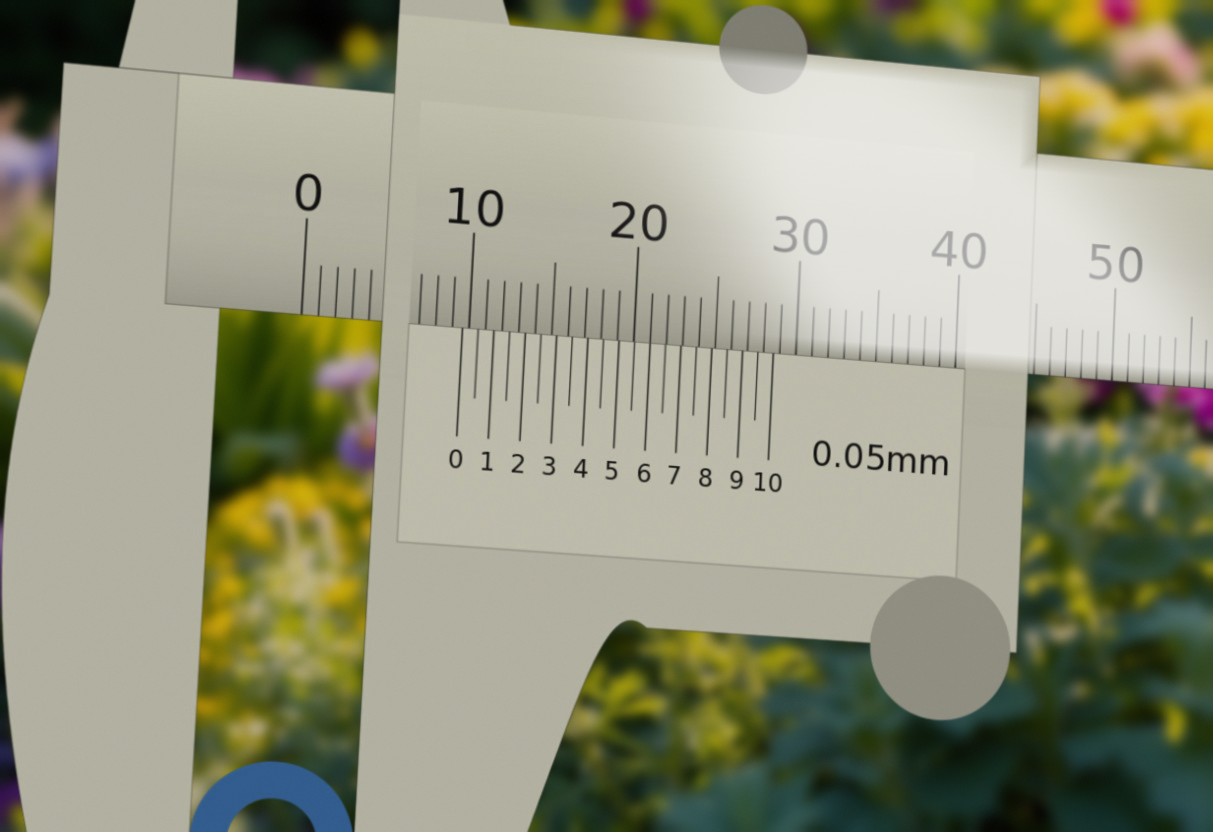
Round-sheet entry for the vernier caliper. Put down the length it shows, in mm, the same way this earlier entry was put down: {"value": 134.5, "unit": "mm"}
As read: {"value": 9.6, "unit": "mm"}
